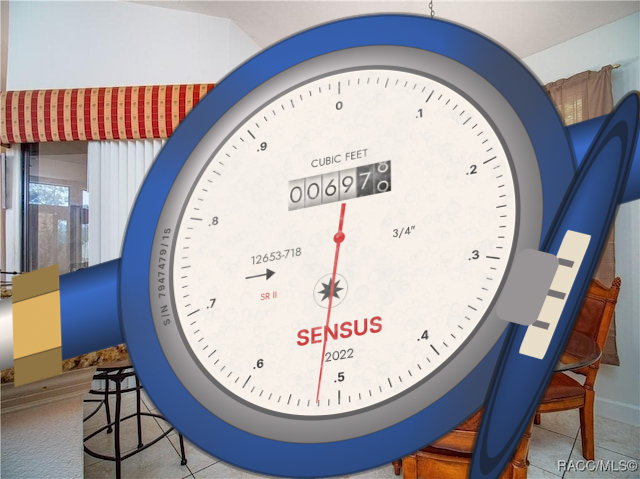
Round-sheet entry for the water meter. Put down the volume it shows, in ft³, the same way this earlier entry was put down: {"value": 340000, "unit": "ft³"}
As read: {"value": 6978.52, "unit": "ft³"}
